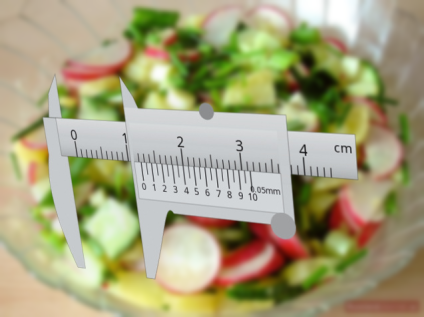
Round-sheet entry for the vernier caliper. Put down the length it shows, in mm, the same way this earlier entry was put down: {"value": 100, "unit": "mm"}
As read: {"value": 12.4, "unit": "mm"}
